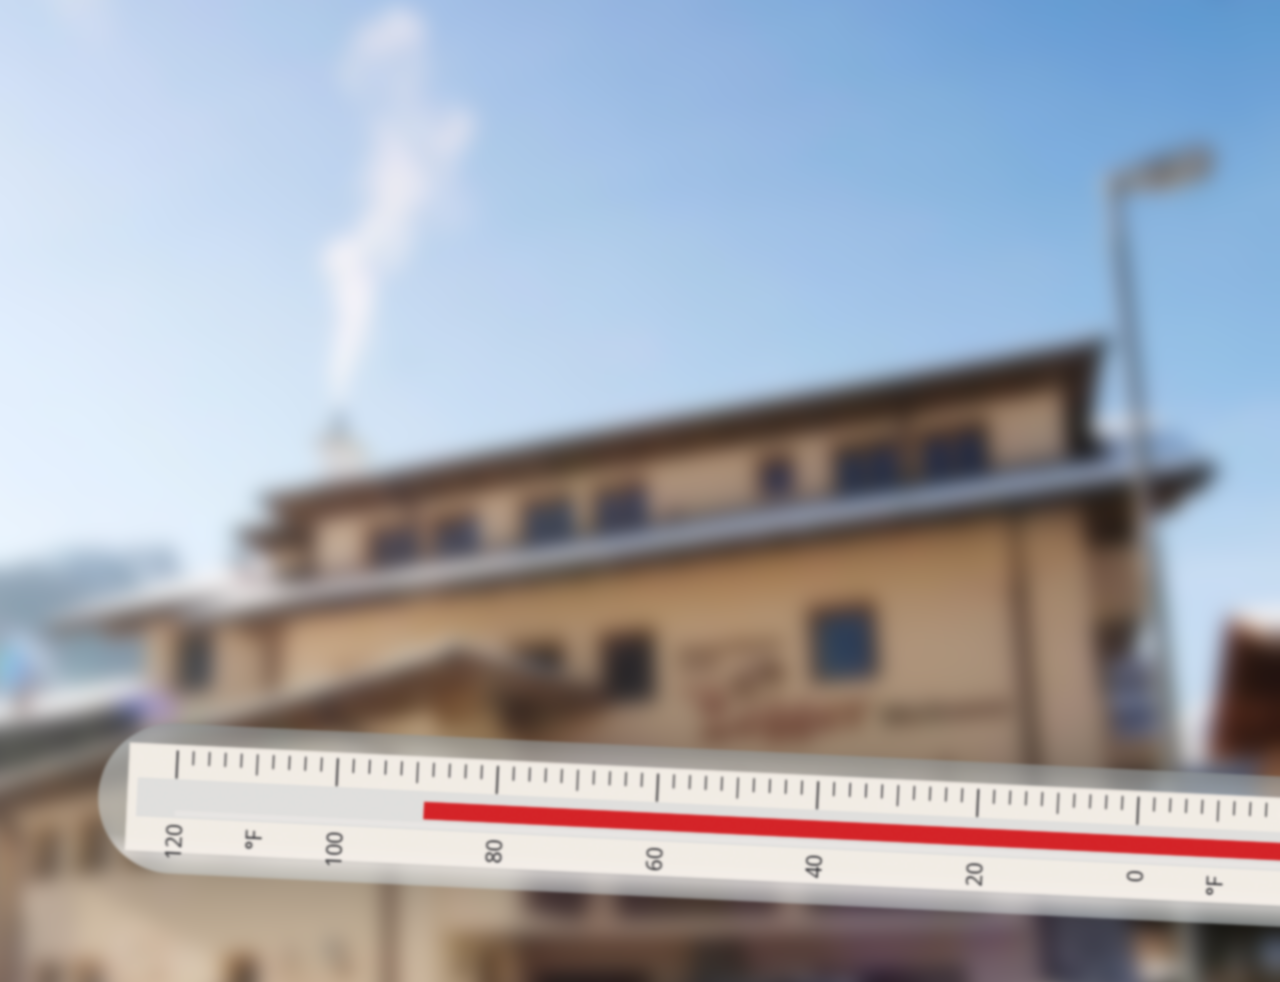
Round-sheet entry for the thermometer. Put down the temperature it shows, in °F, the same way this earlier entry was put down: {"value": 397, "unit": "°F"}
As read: {"value": 89, "unit": "°F"}
